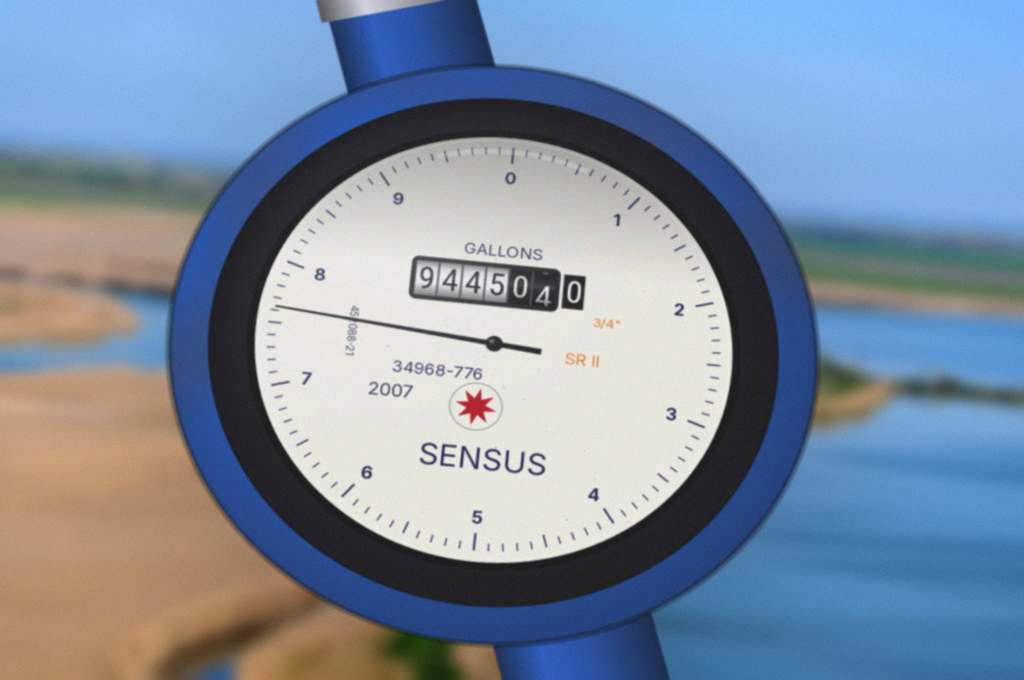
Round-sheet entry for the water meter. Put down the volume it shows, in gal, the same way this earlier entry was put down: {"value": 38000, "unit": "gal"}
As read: {"value": 9445037.6, "unit": "gal"}
